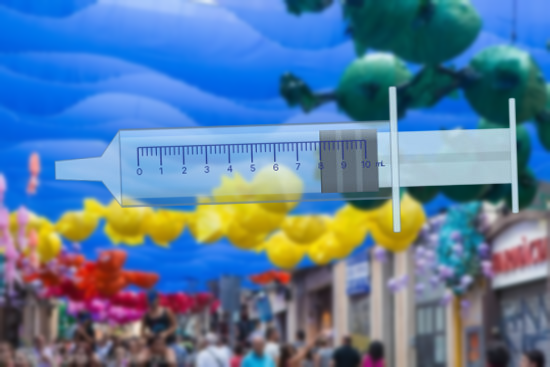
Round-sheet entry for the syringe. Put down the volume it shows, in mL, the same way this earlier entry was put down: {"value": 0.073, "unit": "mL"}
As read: {"value": 8, "unit": "mL"}
